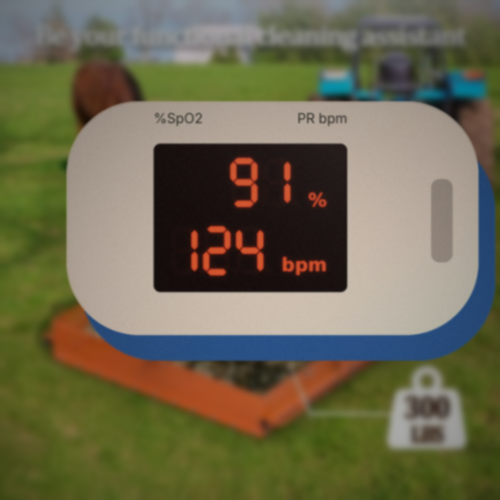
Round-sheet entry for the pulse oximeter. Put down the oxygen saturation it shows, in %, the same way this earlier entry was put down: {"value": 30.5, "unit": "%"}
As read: {"value": 91, "unit": "%"}
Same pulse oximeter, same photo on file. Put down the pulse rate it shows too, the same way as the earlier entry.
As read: {"value": 124, "unit": "bpm"}
